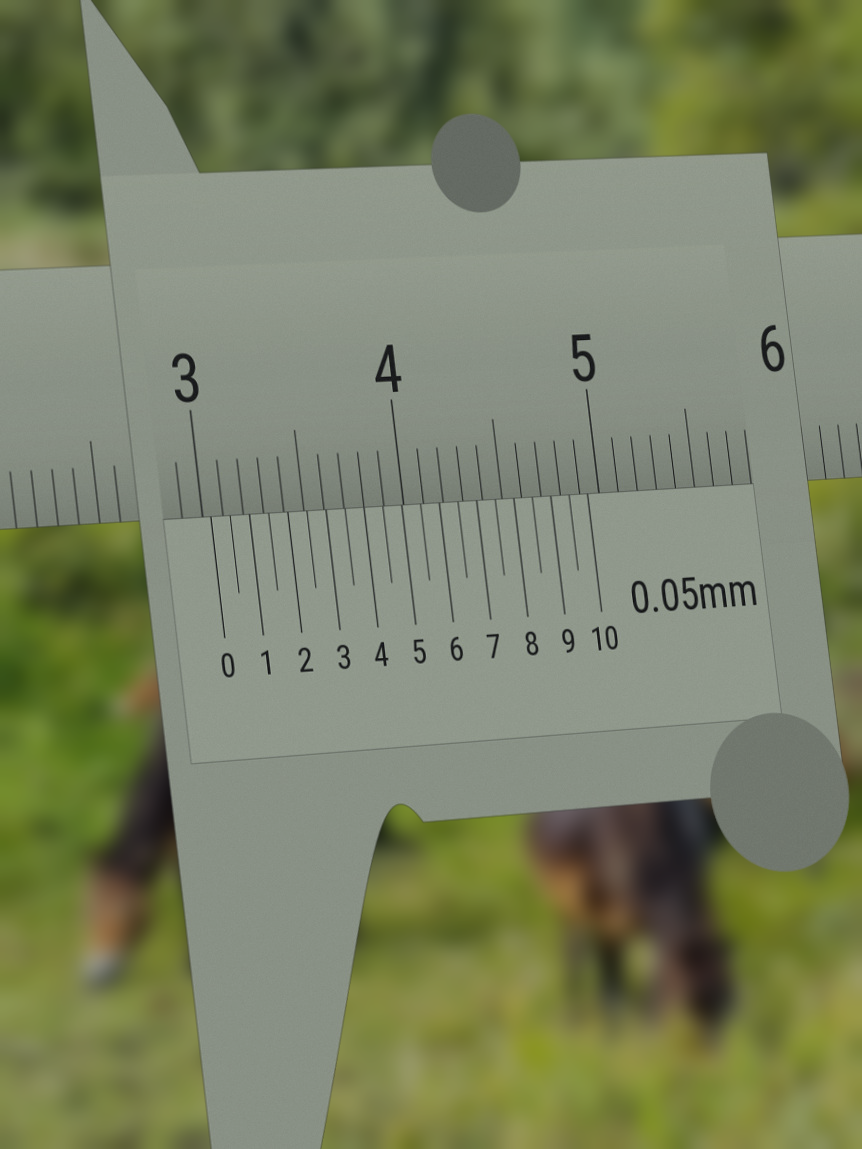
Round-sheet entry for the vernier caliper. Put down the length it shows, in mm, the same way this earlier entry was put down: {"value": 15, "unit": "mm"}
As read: {"value": 30.4, "unit": "mm"}
